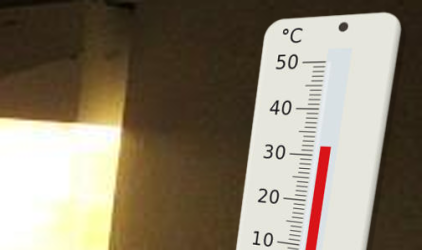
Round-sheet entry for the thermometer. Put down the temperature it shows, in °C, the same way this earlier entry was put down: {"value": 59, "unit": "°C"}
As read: {"value": 32, "unit": "°C"}
